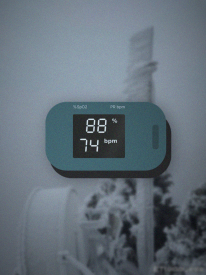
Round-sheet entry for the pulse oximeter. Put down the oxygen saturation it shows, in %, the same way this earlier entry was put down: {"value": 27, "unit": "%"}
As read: {"value": 88, "unit": "%"}
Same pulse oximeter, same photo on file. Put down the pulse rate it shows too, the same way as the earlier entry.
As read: {"value": 74, "unit": "bpm"}
